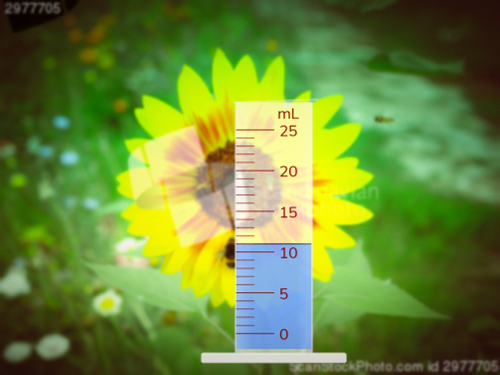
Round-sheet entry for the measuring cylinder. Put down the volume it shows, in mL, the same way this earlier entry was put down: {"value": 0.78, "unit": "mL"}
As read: {"value": 11, "unit": "mL"}
